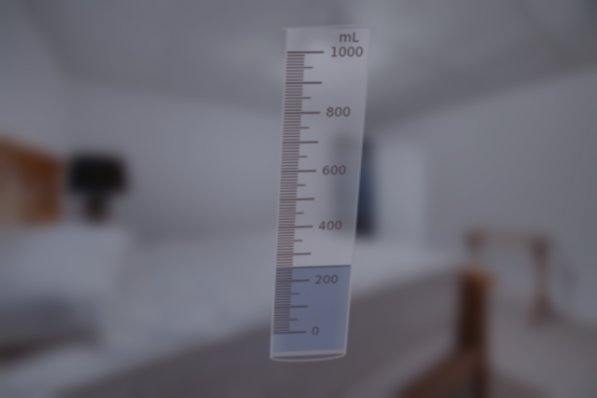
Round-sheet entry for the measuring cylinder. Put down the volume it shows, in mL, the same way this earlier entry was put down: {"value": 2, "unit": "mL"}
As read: {"value": 250, "unit": "mL"}
